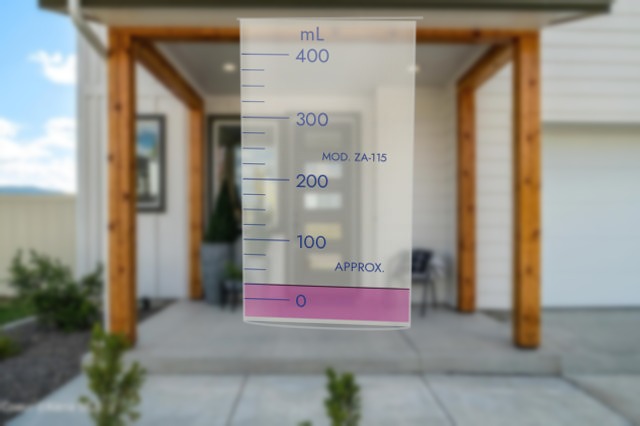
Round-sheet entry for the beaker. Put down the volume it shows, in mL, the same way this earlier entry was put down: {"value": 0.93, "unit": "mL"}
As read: {"value": 25, "unit": "mL"}
